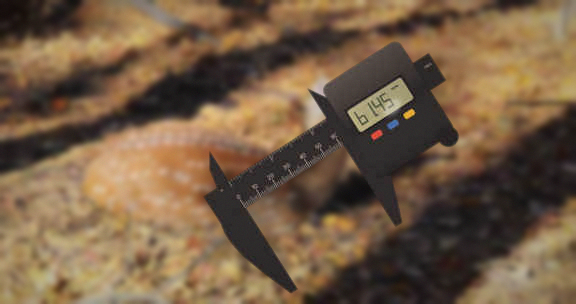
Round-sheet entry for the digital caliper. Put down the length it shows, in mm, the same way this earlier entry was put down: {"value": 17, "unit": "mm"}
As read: {"value": 61.45, "unit": "mm"}
